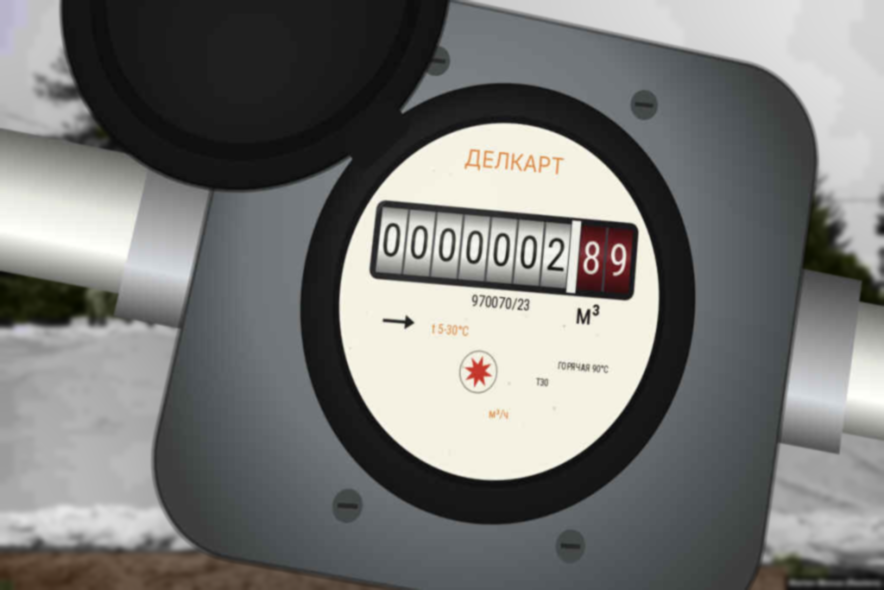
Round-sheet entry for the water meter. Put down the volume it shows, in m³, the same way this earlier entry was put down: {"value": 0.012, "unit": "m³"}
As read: {"value": 2.89, "unit": "m³"}
